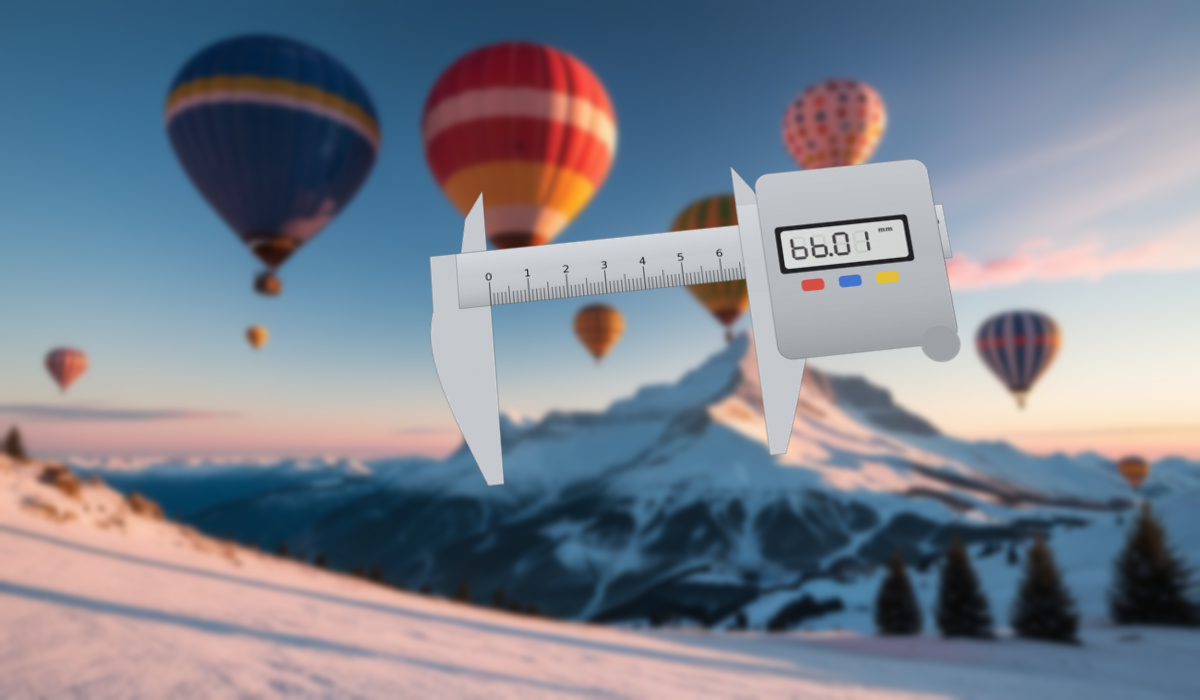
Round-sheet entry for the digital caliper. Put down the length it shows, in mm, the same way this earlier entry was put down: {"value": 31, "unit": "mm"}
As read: {"value": 66.01, "unit": "mm"}
